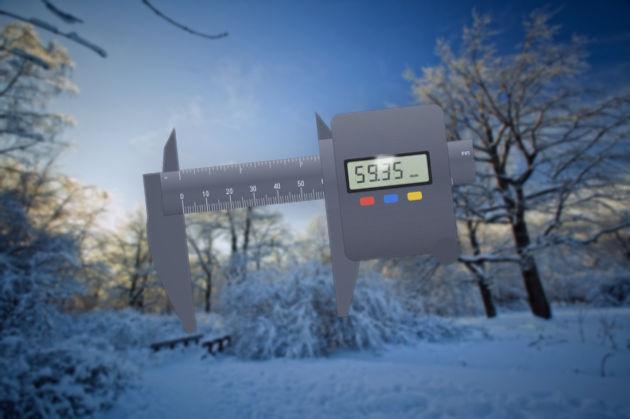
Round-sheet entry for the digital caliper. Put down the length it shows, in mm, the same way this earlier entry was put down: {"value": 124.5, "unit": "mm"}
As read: {"value": 59.35, "unit": "mm"}
